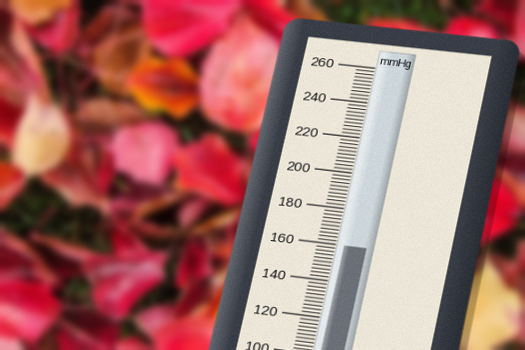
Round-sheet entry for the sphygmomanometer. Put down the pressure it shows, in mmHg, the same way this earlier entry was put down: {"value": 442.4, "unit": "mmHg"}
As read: {"value": 160, "unit": "mmHg"}
